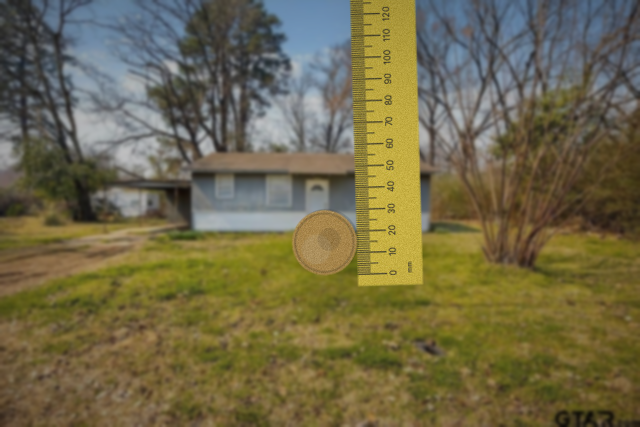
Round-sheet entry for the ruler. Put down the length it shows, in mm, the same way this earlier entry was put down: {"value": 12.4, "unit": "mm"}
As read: {"value": 30, "unit": "mm"}
